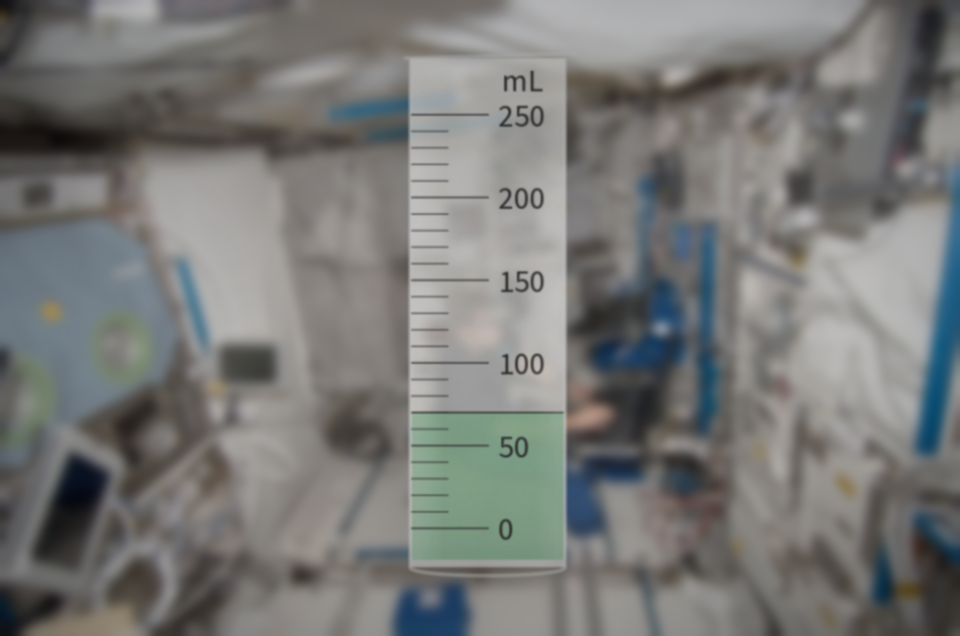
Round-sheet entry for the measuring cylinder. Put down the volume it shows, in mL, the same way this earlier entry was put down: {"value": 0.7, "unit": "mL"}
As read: {"value": 70, "unit": "mL"}
